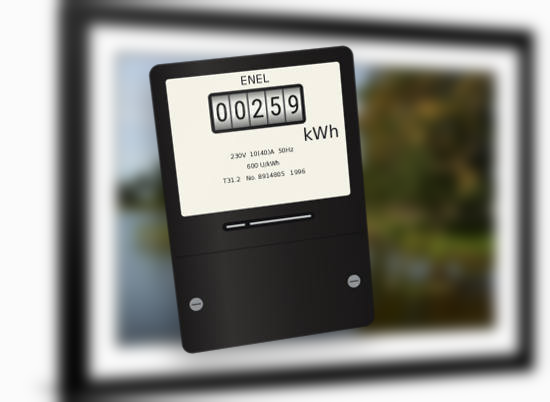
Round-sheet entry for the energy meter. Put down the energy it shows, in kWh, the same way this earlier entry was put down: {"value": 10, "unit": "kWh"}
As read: {"value": 259, "unit": "kWh"}
